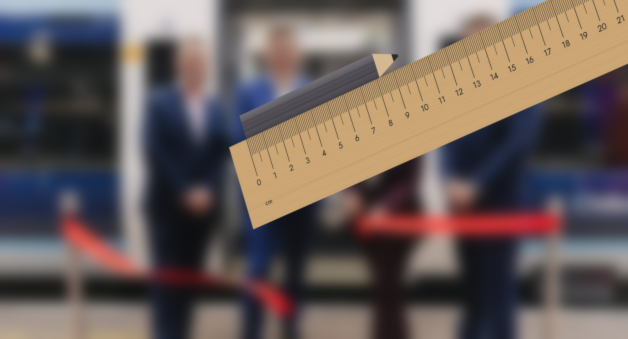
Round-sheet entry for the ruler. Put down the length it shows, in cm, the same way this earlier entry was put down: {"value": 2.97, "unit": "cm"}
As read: {"value": 9.5, "unit": "cm"}
